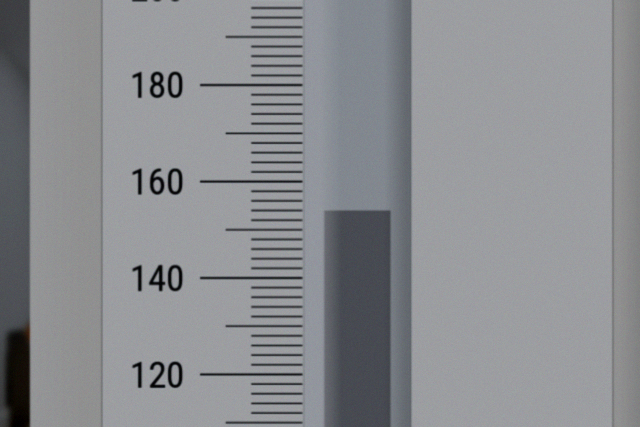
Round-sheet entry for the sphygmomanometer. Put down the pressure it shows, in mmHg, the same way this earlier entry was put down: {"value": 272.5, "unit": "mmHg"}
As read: {"value": 154, "unit": "mmHg"}
